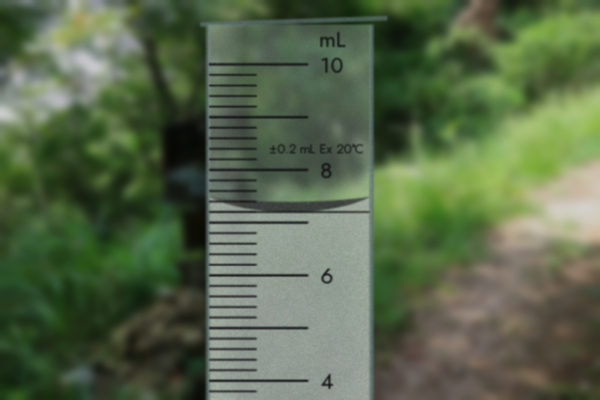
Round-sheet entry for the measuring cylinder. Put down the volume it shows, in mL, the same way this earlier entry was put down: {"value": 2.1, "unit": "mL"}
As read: {"value": 7.2, "unit": "mL"}
